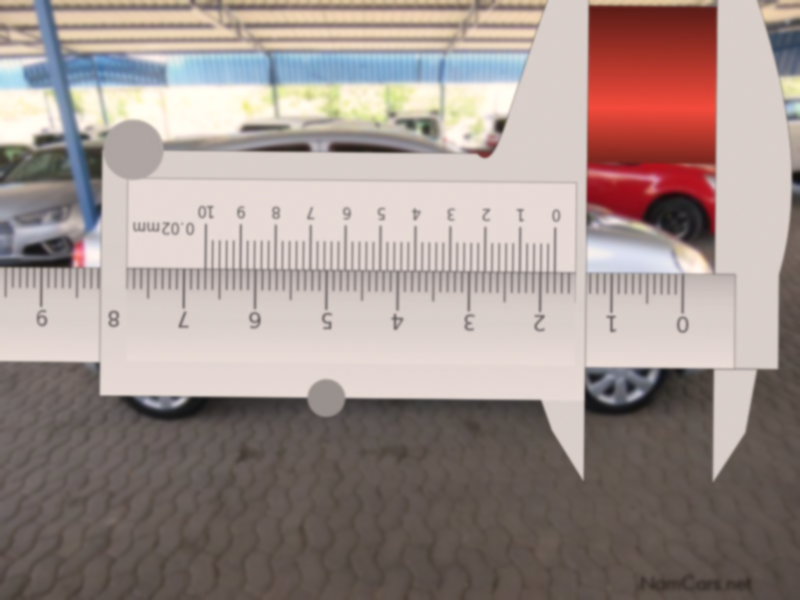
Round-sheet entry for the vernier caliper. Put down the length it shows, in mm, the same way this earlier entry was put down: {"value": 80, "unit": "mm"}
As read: {"value": 18.0, "unit": "mm"}
